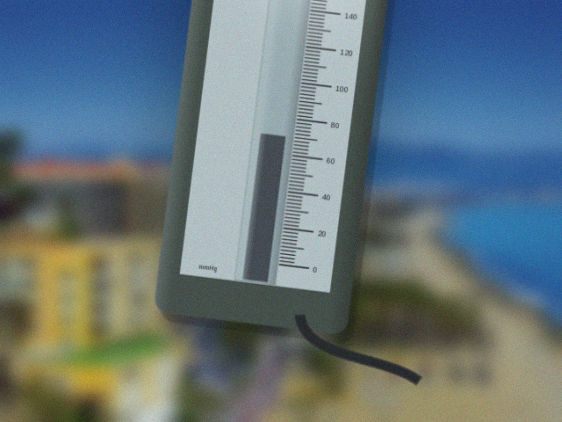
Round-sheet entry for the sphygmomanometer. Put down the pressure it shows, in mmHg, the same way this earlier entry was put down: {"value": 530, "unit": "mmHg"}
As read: {"value": 70, "unit": "mmHg"}
